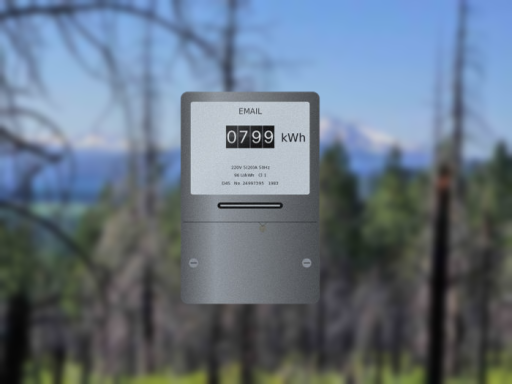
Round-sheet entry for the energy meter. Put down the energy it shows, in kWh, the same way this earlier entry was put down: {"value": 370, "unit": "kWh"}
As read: {"value": 799, "unit": "kWh"}
